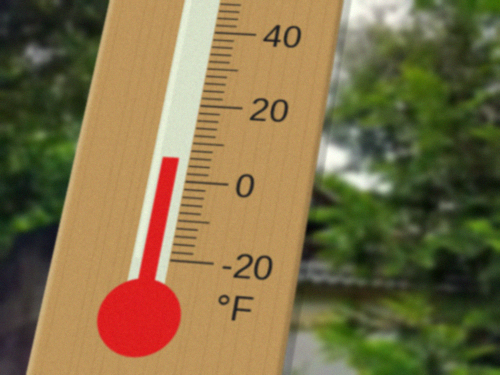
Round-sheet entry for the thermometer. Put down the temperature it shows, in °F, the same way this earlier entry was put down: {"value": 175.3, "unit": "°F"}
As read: {"value": 6, "unit": "°F"}
